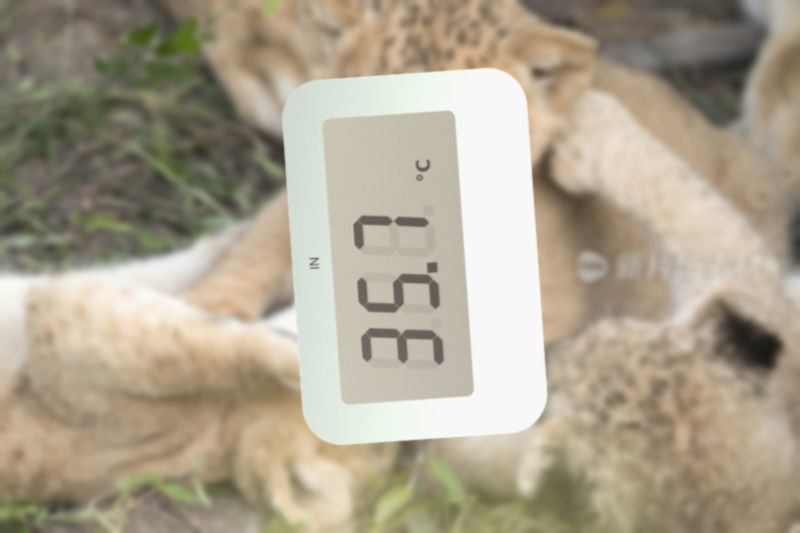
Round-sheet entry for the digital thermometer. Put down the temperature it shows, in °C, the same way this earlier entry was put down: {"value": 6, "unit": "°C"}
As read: {"value": 35.7, "unit": "°C"}
